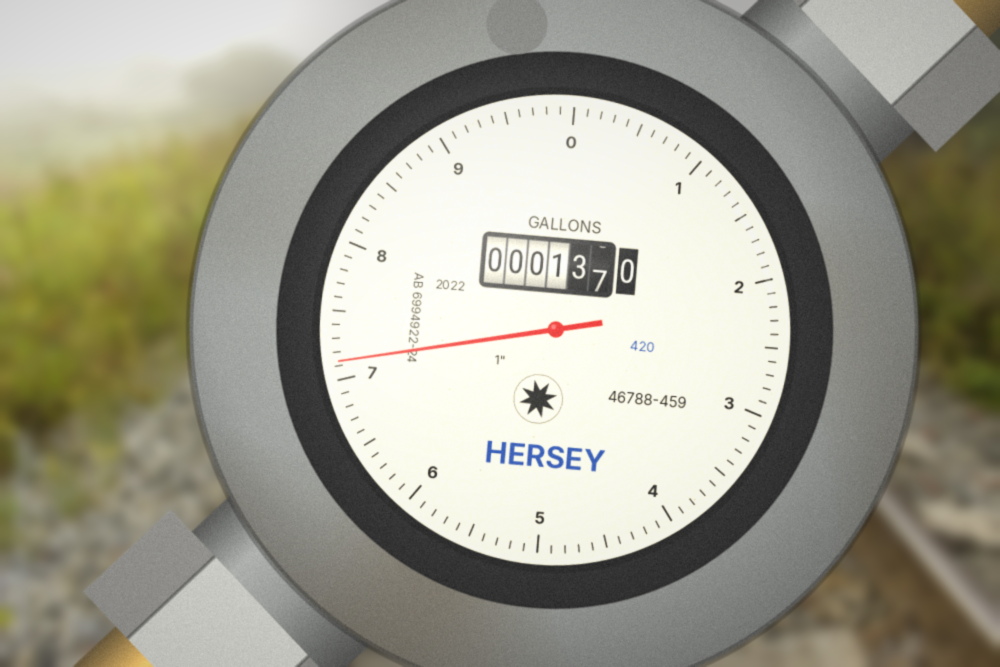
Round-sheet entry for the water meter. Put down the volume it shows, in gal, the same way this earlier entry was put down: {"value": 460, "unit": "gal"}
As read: {"value": 1367.1, "unit": "gal"}
